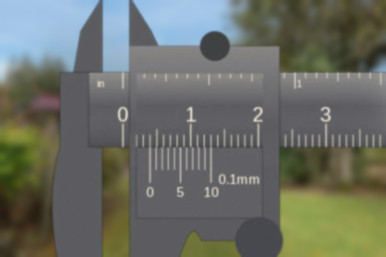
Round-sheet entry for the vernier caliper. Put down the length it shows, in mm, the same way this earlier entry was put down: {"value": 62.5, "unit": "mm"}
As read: {"value": 4.0, "unit": "mm"}
